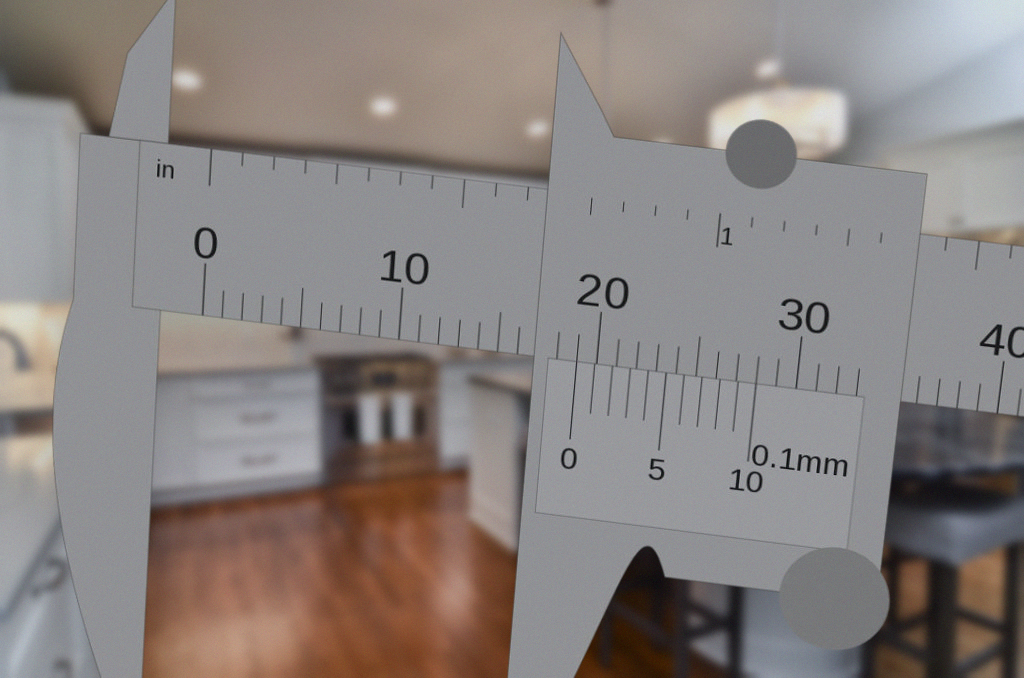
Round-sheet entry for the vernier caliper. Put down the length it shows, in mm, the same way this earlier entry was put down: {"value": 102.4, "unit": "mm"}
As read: {"value": 19.0, "unit": "mm"}
